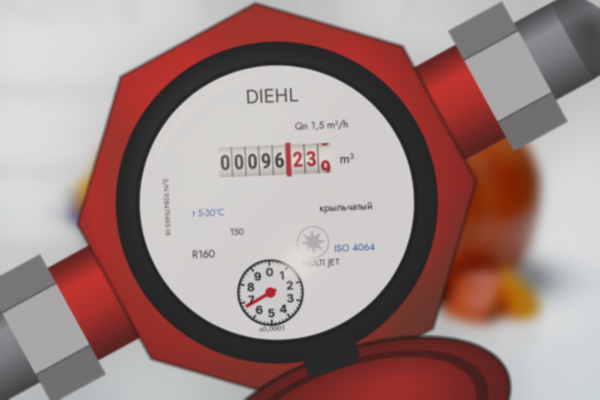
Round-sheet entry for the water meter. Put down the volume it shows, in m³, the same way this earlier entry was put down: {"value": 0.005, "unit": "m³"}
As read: {"value": 96.2386, "unit": "m³"}
